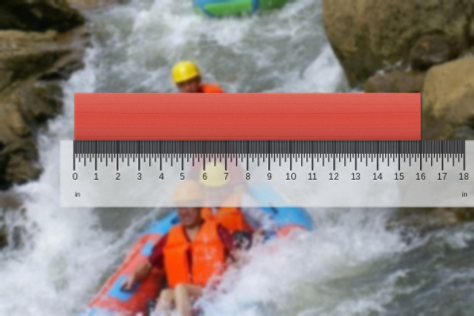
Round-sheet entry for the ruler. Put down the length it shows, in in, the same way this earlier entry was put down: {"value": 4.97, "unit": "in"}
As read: {"value": 16, "unit": "in"}
